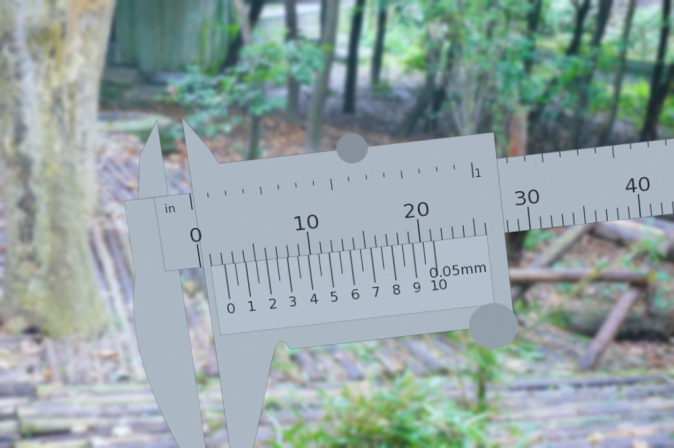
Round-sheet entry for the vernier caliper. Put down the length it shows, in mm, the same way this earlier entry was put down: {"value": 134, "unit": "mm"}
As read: {"value": 2.2, "unit": "mm"}
